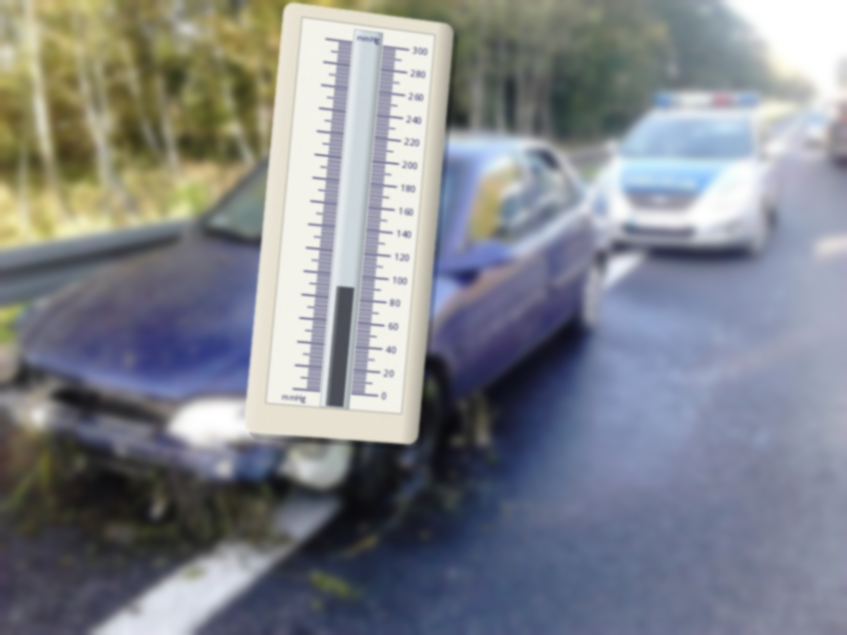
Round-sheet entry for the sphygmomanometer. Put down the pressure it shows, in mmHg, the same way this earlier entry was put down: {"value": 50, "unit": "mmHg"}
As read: {"value": 90, "unit": "mmHg"}
